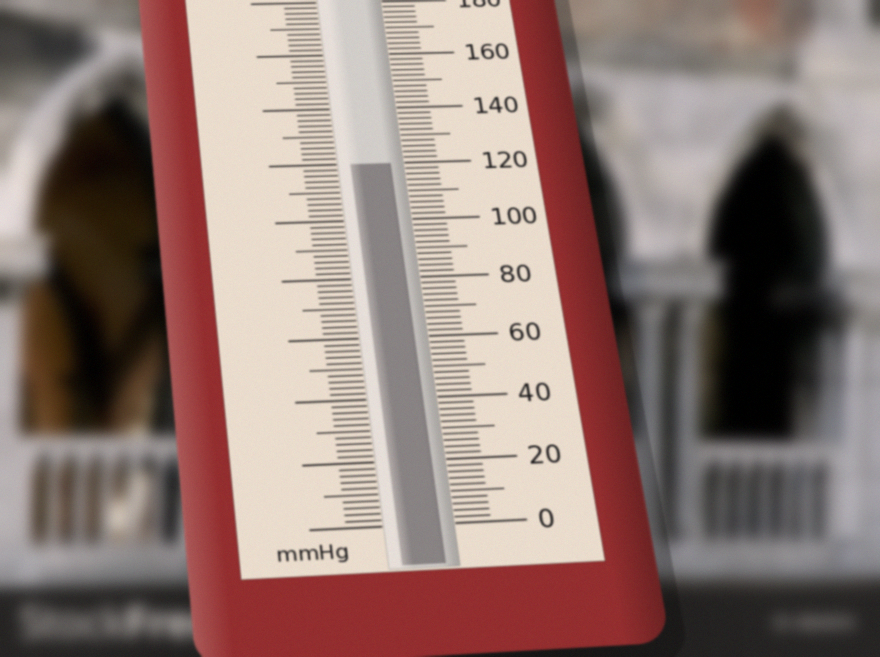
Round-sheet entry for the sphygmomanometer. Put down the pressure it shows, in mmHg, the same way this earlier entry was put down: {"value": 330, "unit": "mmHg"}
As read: {"value": 120, "unit": "mmHg"}
